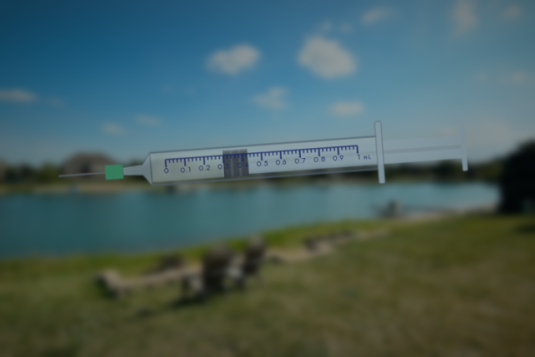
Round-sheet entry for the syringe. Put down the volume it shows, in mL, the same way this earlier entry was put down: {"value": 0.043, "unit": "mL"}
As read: {"value": 0.3, "unit": "mL"}
